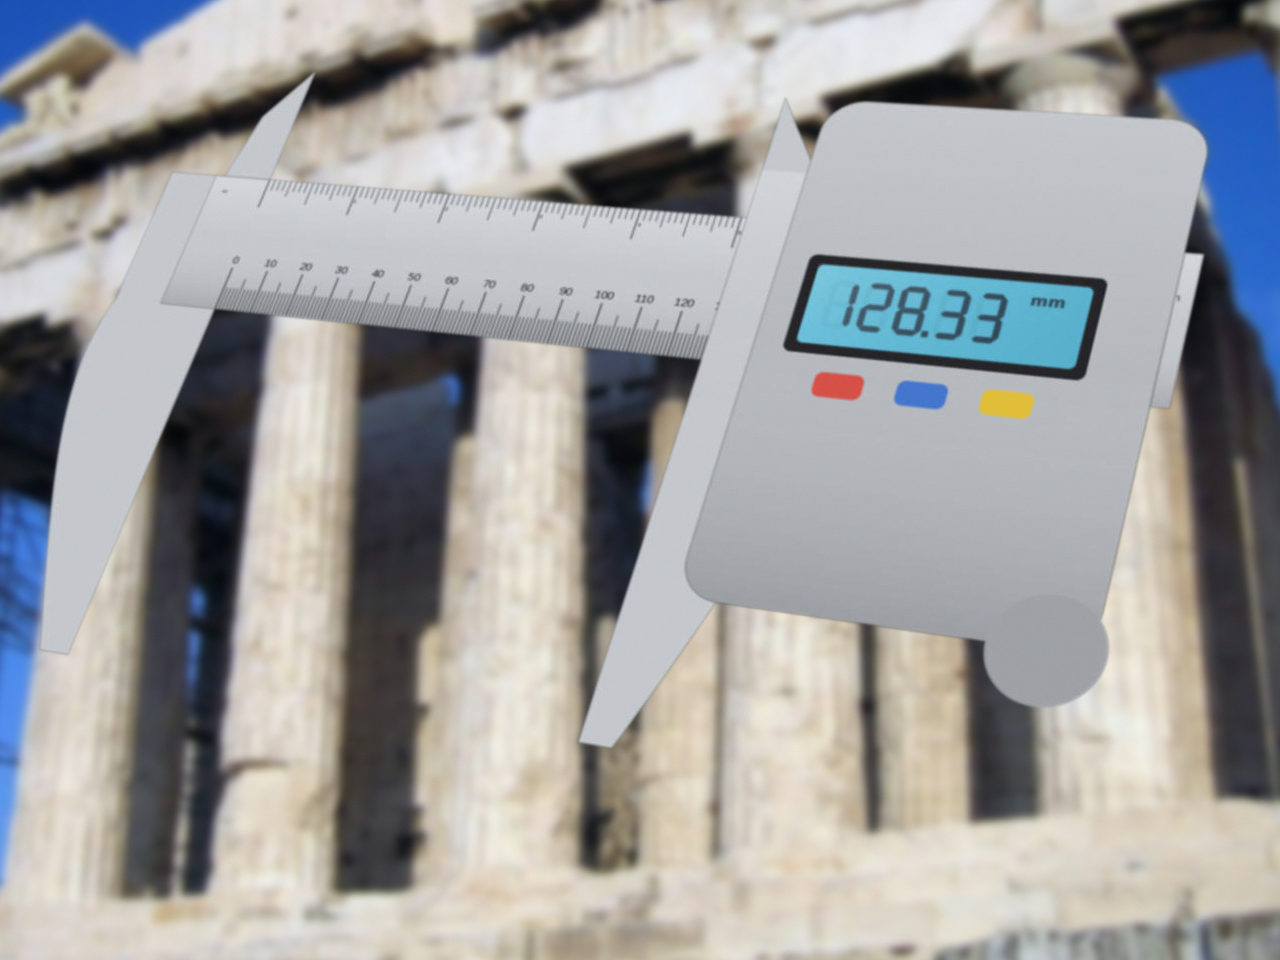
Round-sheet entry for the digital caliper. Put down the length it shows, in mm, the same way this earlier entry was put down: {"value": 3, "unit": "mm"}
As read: {"value": 128.33, "unit": "mm"}
